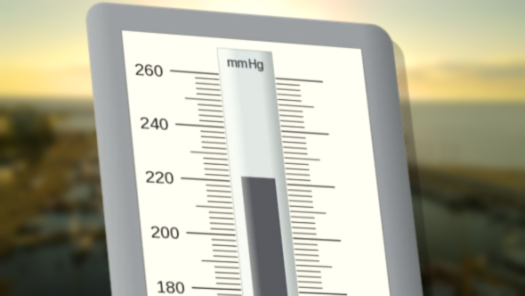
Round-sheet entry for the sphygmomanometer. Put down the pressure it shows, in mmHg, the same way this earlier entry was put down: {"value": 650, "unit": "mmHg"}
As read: {"value": 222, "unit": "mmHg"}
